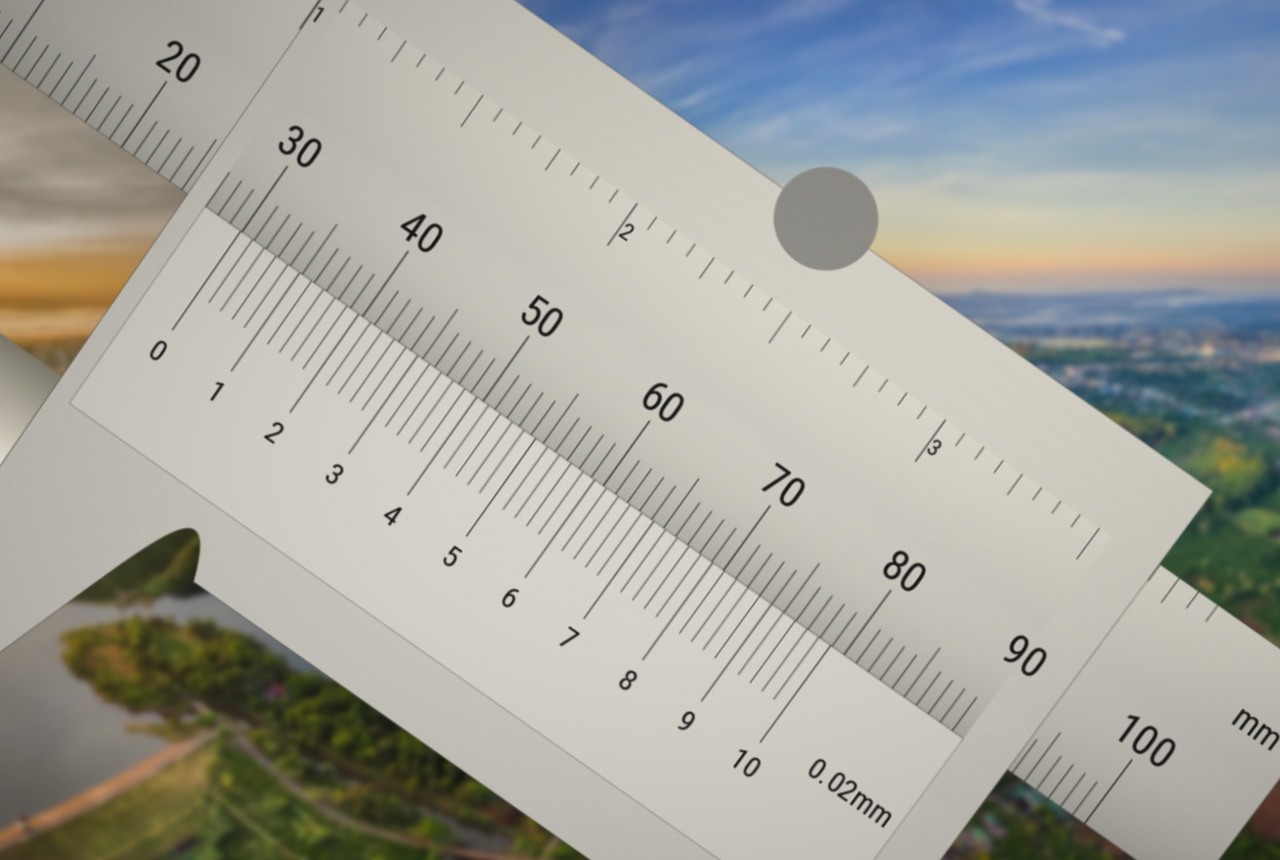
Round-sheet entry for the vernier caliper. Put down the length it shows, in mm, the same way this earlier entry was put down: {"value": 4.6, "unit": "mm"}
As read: {"value": 29.9, "unit": "mm"}
